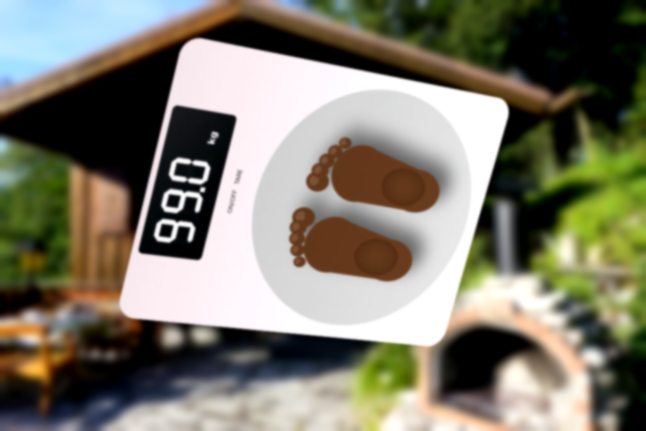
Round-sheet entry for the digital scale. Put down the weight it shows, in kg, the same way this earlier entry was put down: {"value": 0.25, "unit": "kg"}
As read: {"value": 99.0, "unit": "kg"}
